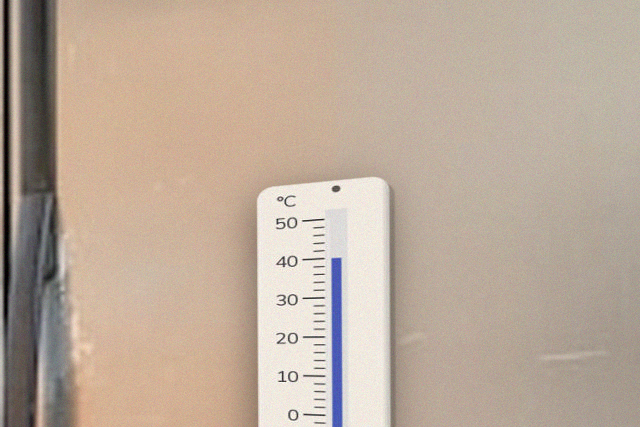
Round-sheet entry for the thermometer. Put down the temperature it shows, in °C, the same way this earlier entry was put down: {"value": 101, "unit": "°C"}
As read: {"value": 40, "unit": "°C"}
